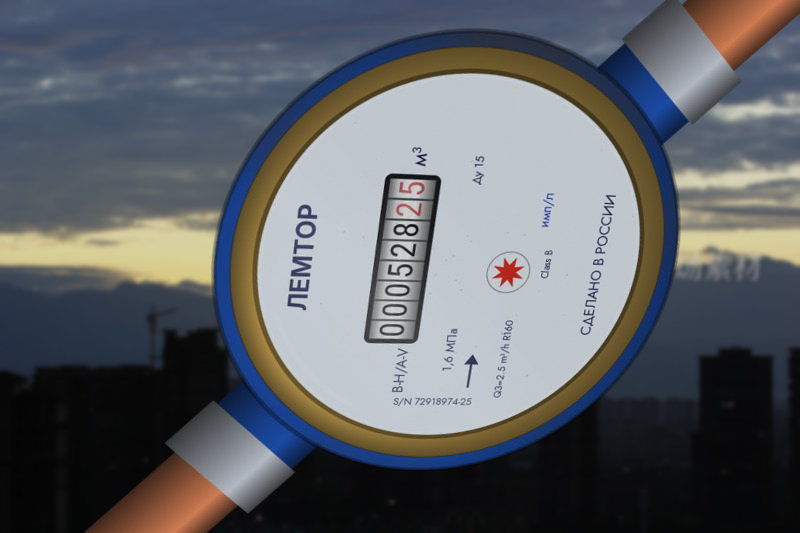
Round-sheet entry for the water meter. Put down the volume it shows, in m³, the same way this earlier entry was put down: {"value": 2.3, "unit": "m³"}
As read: {"value": 528.25, "unit": "m³"}
